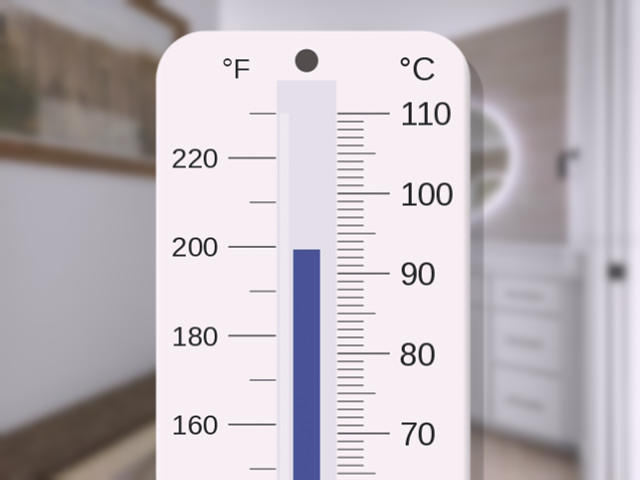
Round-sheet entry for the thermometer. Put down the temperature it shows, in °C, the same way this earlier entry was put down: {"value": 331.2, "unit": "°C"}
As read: {"value": 93, "unit": "°C"}
